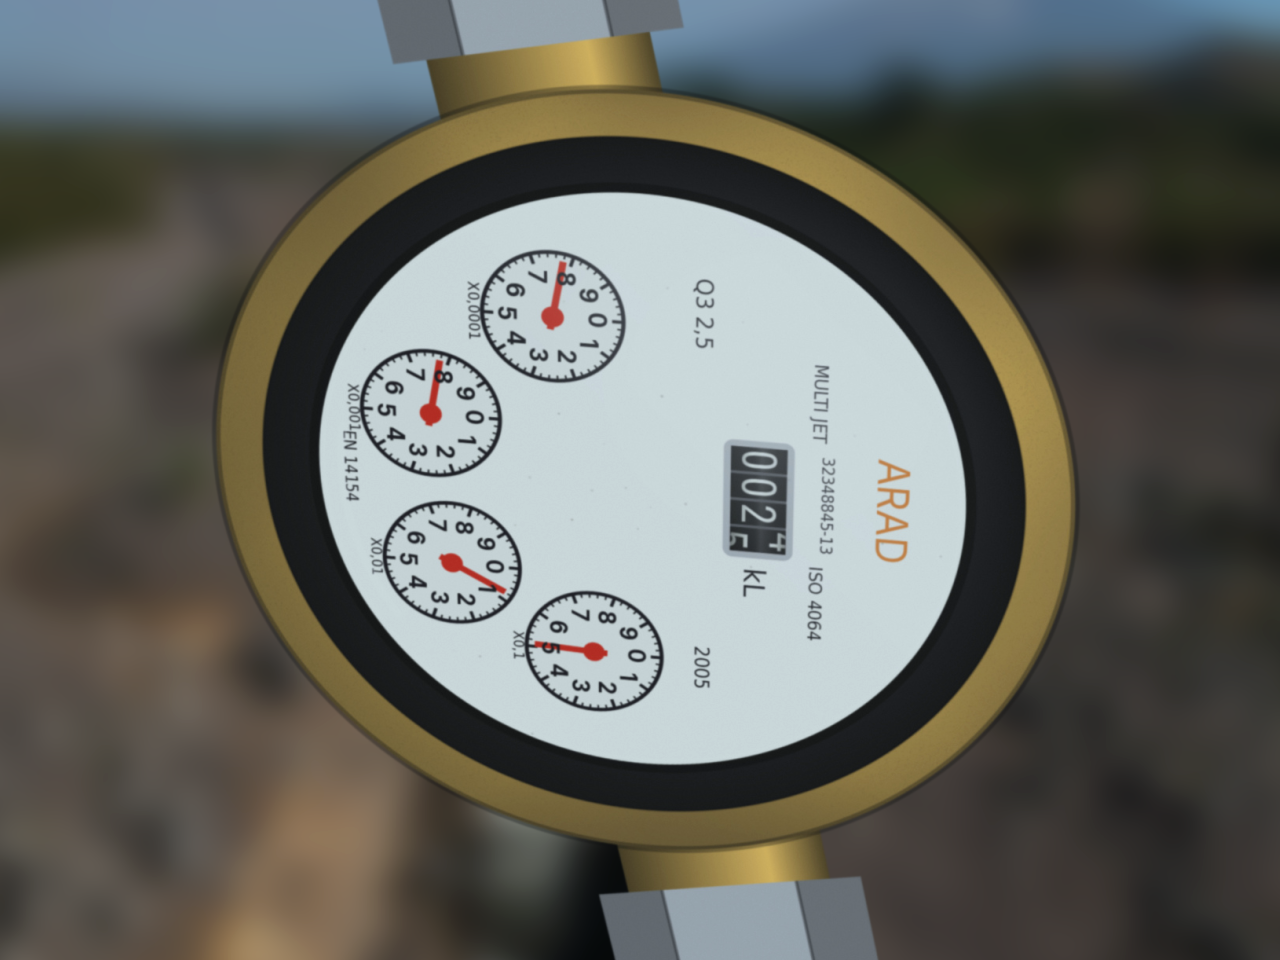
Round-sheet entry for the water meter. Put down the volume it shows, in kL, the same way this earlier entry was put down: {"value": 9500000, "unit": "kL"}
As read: {"value": 24.5077, "unit": "kL"}
